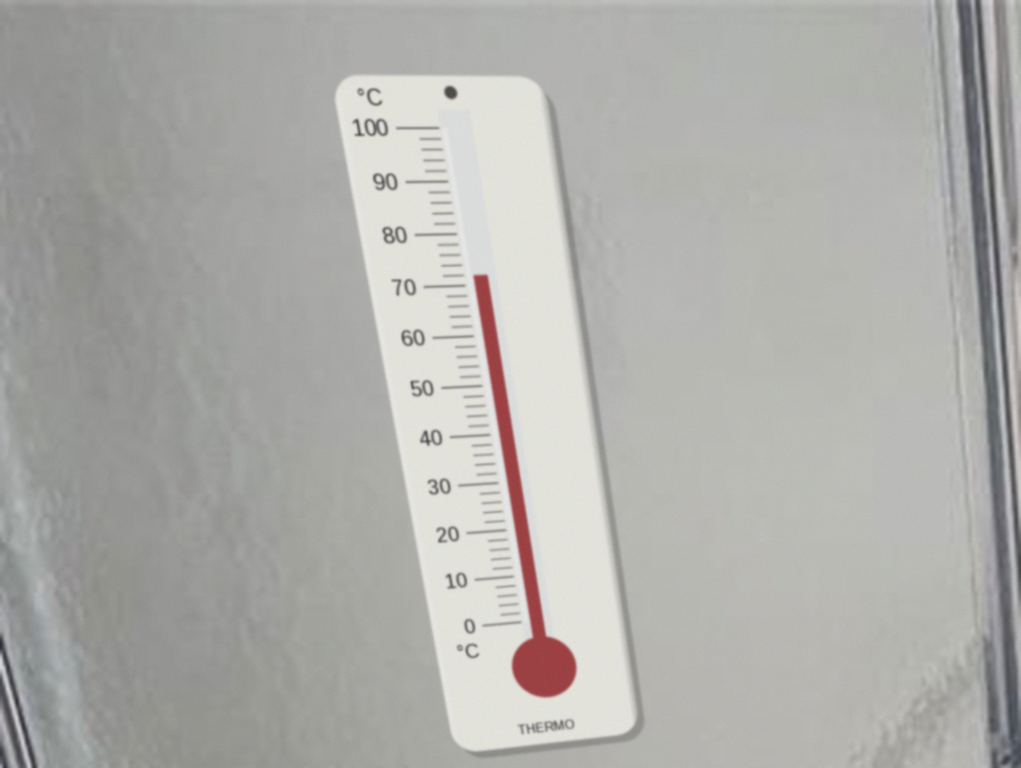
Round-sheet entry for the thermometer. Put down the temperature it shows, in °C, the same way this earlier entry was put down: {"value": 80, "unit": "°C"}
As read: {"value": 72, "unit": "°C"}
